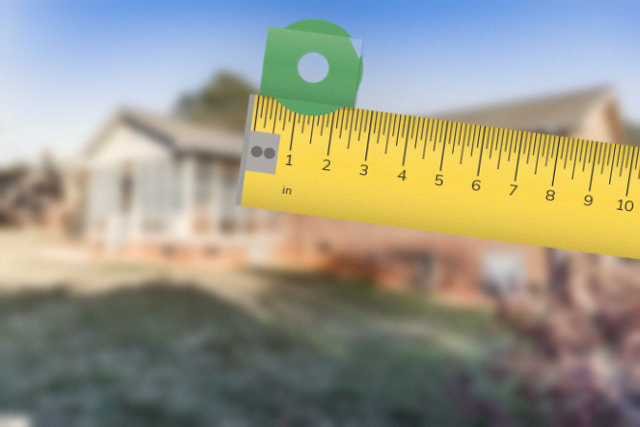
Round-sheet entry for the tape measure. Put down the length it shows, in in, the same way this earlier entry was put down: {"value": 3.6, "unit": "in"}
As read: {"value": 2.5, "unit": "in"}
